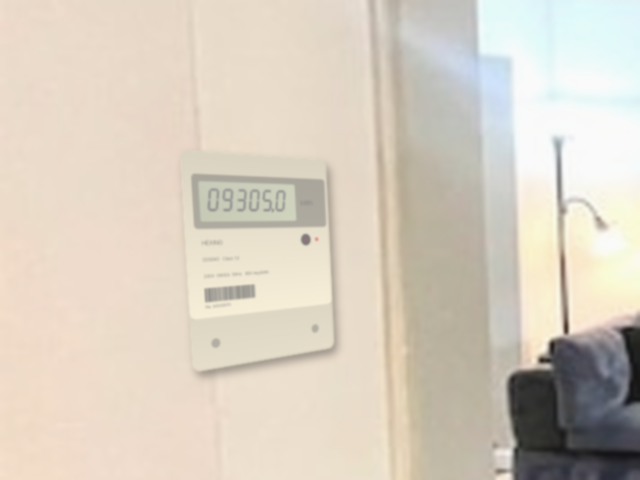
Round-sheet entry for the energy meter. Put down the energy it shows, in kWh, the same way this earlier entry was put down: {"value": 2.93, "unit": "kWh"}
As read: {"value": 9305.0, "unit": "kWh"}
